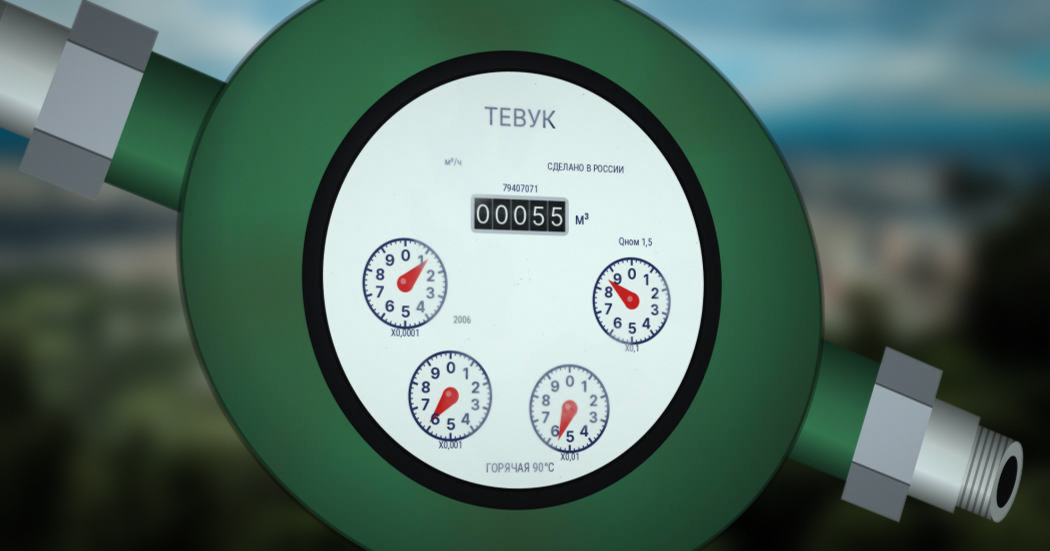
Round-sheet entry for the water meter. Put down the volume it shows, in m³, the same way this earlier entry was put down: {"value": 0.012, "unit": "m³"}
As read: {"value": 55.8561, "unit": "m³"}
